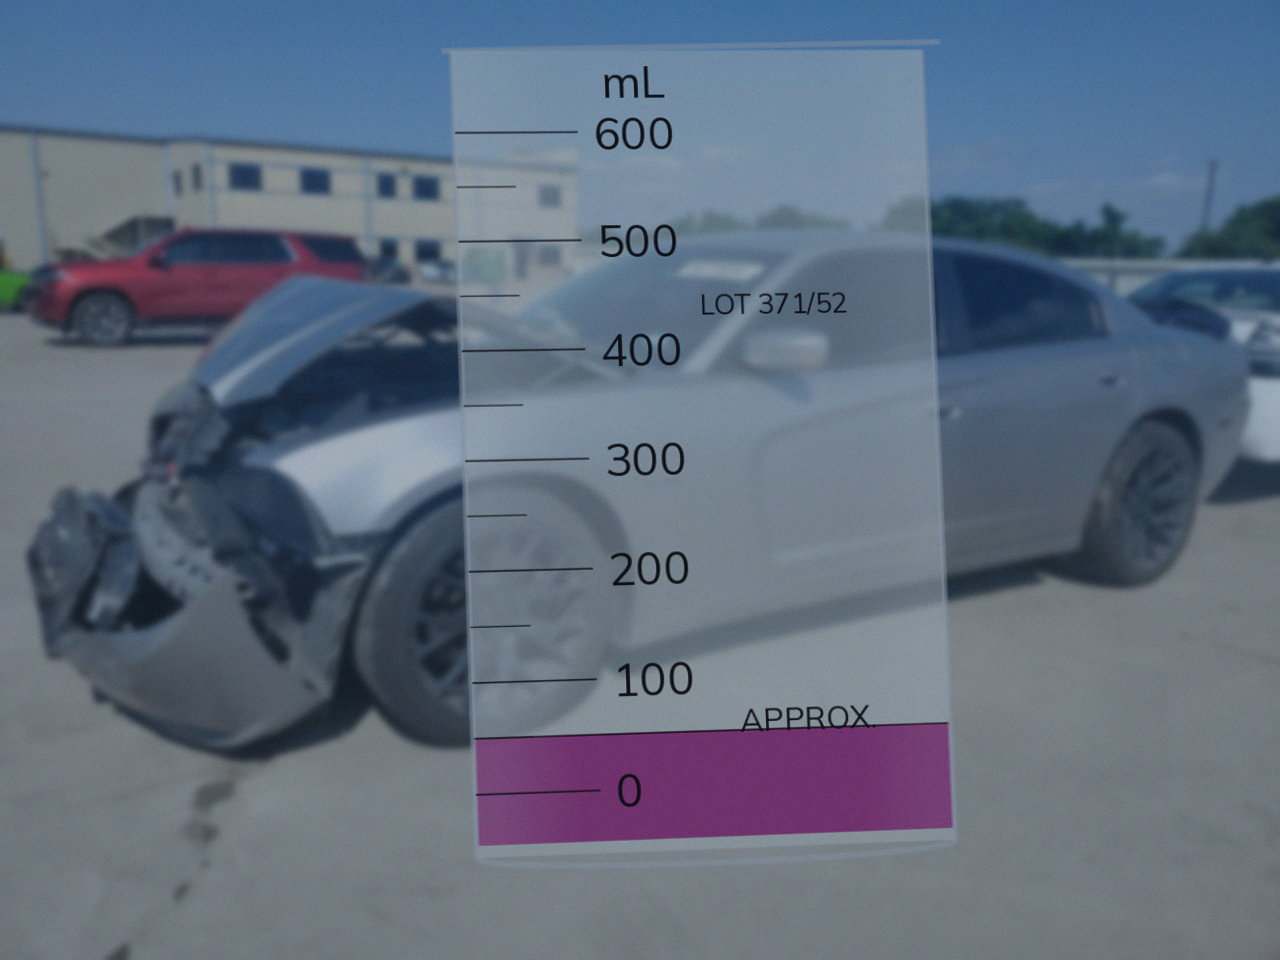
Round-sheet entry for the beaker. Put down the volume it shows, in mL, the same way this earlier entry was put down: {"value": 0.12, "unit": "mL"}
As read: {"value": 50, "unit": "mL"}
